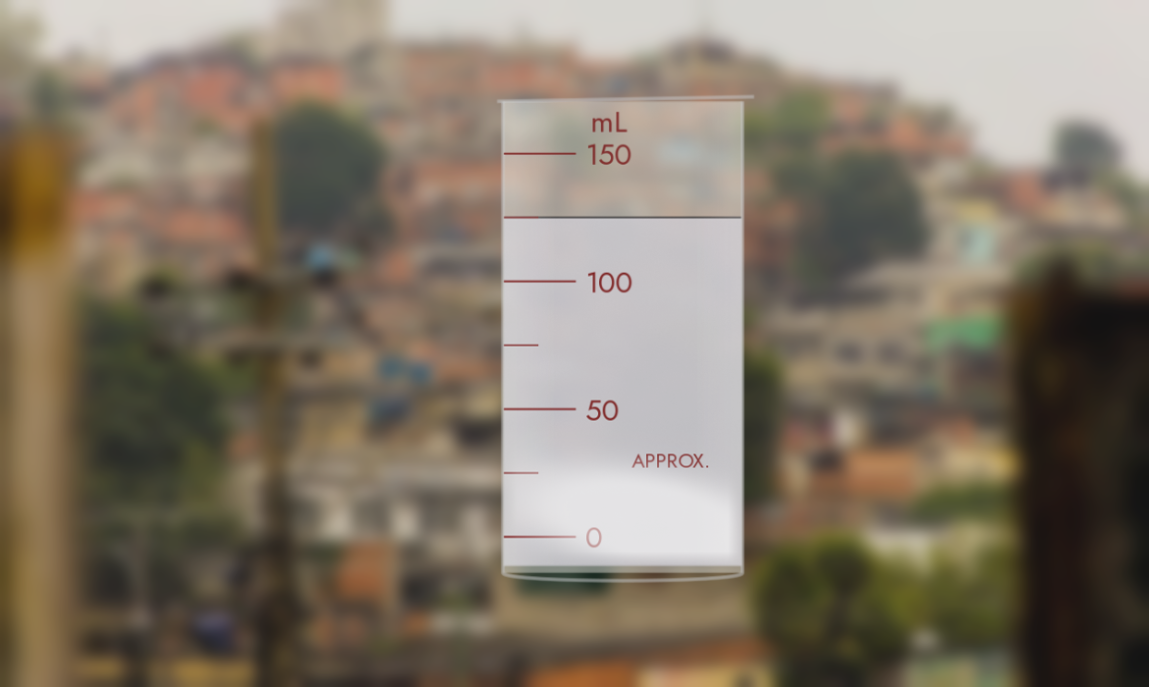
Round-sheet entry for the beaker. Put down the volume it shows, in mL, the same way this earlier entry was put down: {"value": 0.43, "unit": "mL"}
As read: {"value": 125, "unit": "mL"}
